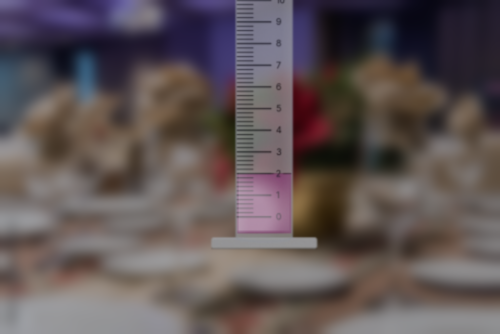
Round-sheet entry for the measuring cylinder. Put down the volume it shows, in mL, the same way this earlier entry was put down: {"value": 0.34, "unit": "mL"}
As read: {"value": 2, "unit": "mL"}
